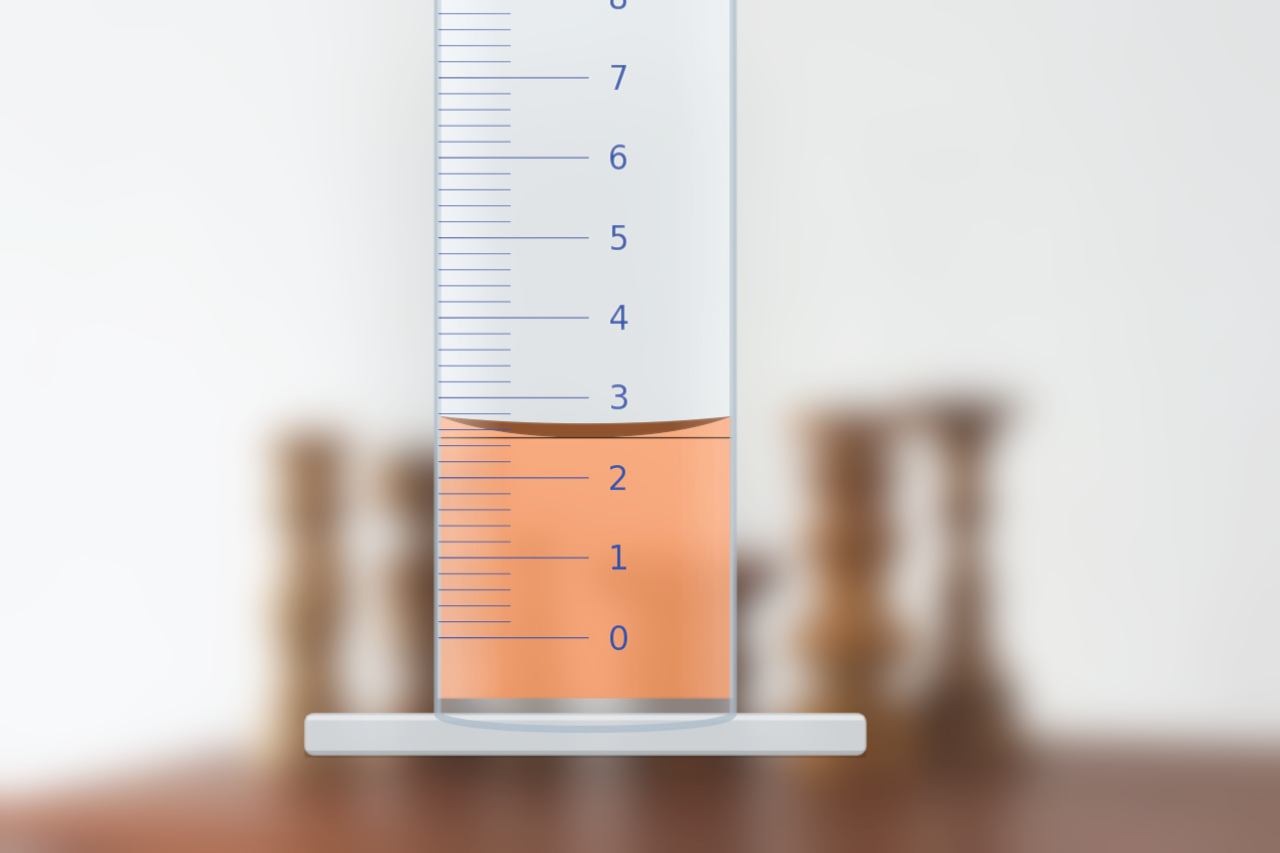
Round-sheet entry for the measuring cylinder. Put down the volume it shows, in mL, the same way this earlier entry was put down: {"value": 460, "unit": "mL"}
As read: {"value": 2.5, "unit": "mL"}
